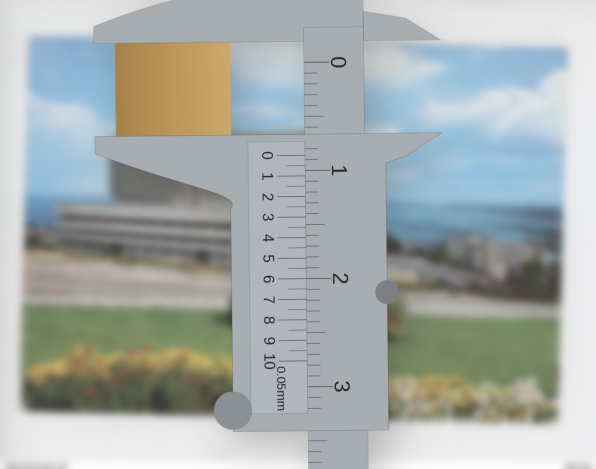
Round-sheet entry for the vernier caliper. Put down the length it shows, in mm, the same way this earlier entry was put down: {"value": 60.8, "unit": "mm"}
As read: {"value": 8.6, "unit": "mm"}
